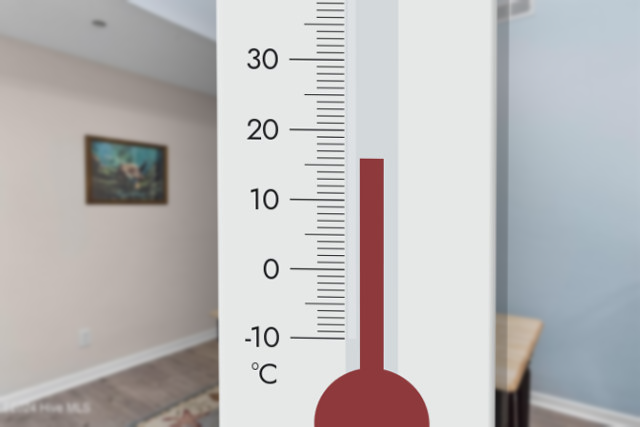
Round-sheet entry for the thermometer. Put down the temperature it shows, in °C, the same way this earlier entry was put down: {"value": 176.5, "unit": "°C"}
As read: {"value": 16, "unit": "°C"}
